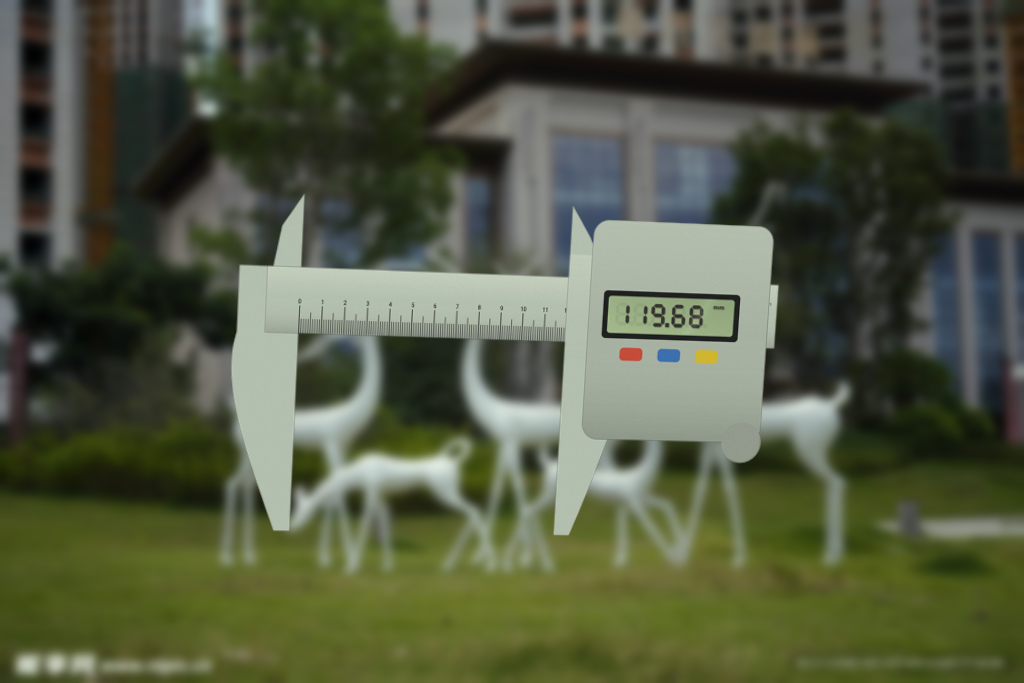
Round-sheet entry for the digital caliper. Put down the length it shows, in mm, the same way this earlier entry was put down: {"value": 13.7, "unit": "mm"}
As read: {"value": 119.68, "unit": "mm"}
